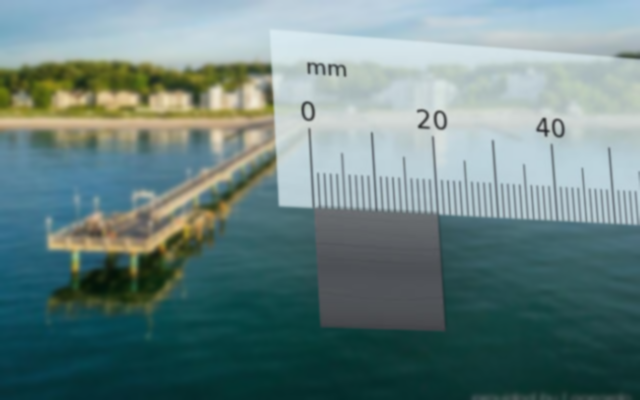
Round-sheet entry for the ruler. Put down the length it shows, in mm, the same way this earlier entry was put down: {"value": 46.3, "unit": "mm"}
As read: {"value": 20, "unit": "mm"}
